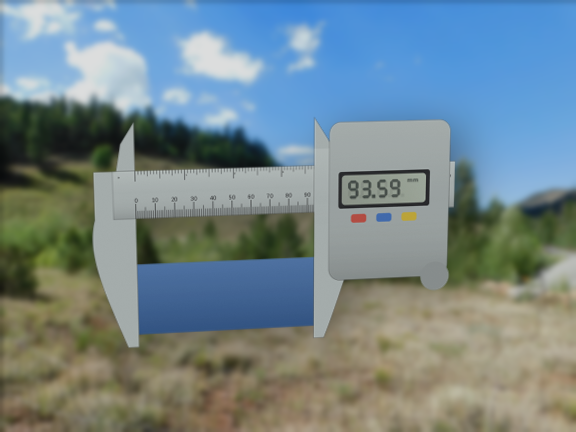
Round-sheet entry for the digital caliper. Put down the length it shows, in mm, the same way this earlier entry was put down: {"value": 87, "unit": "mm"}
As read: {"value": 93.59, "unit": "mm"}
